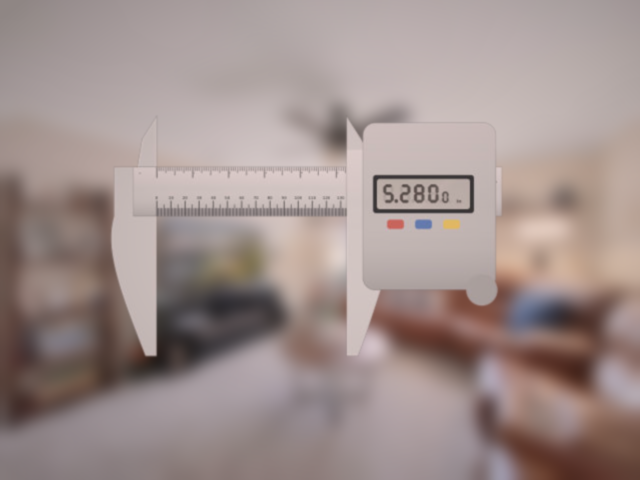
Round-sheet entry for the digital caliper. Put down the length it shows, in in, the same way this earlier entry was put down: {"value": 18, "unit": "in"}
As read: {"value": 5.2800, "unit": "in"}
